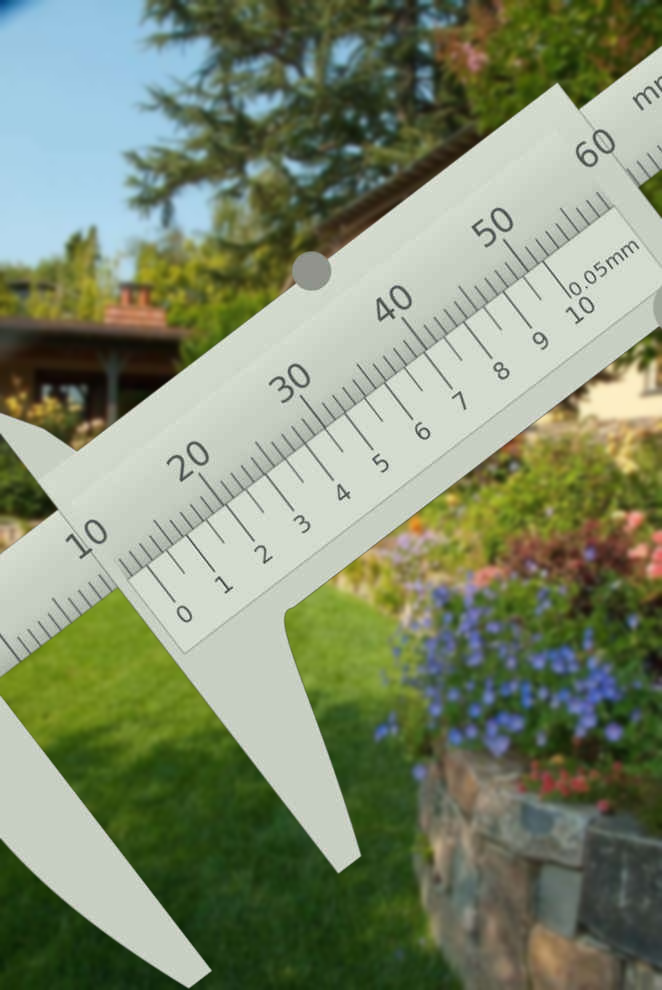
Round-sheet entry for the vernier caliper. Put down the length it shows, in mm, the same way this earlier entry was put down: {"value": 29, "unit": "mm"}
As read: {"value": 12.4, "unit": "mm"}
